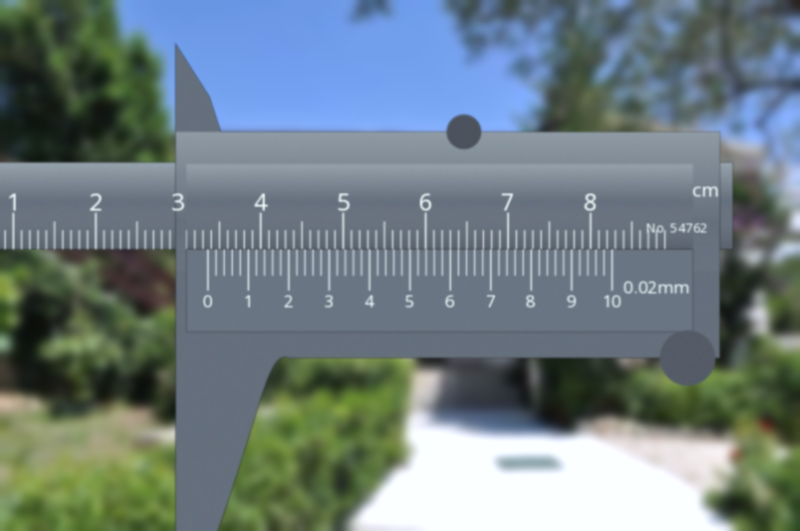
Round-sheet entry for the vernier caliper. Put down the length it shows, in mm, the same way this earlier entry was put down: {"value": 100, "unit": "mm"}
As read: {"value": 33.6, "unit": "mm"}
